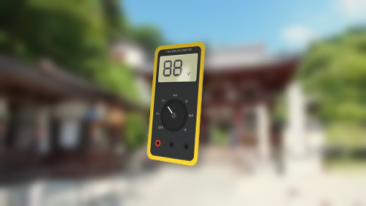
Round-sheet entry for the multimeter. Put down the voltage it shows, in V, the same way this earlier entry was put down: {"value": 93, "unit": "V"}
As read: {"value": 88, "unit": "V"}
